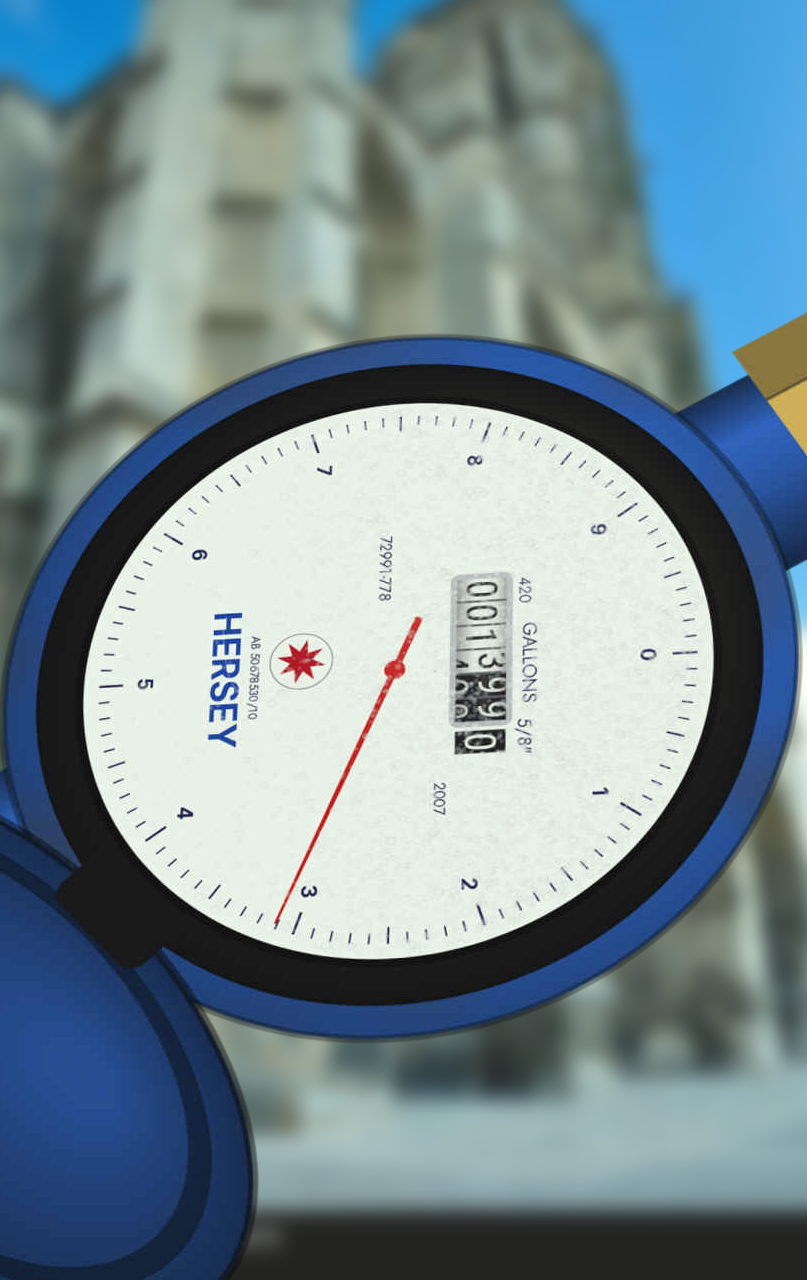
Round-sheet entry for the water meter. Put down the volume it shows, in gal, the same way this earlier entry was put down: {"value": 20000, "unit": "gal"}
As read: {"value": 13993.1, "unit": "gal"}
